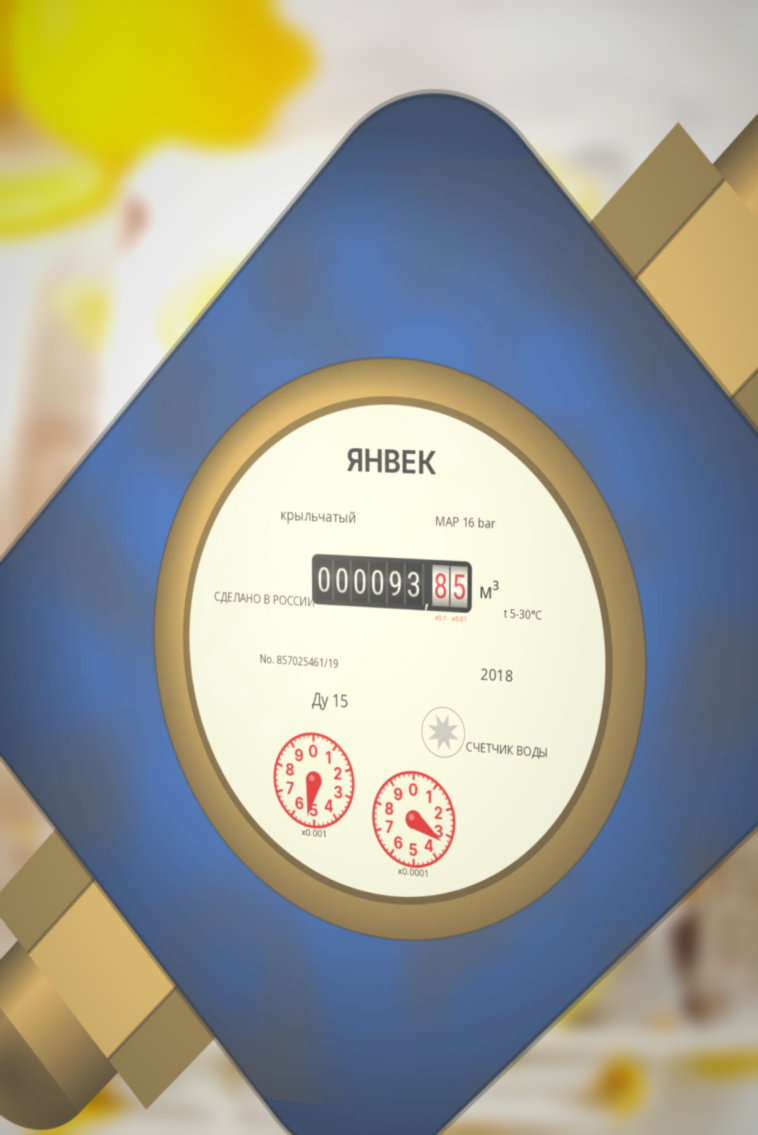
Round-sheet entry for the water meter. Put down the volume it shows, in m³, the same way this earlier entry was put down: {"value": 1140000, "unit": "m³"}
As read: {"value": 93.8553, "unit": "m³"}
